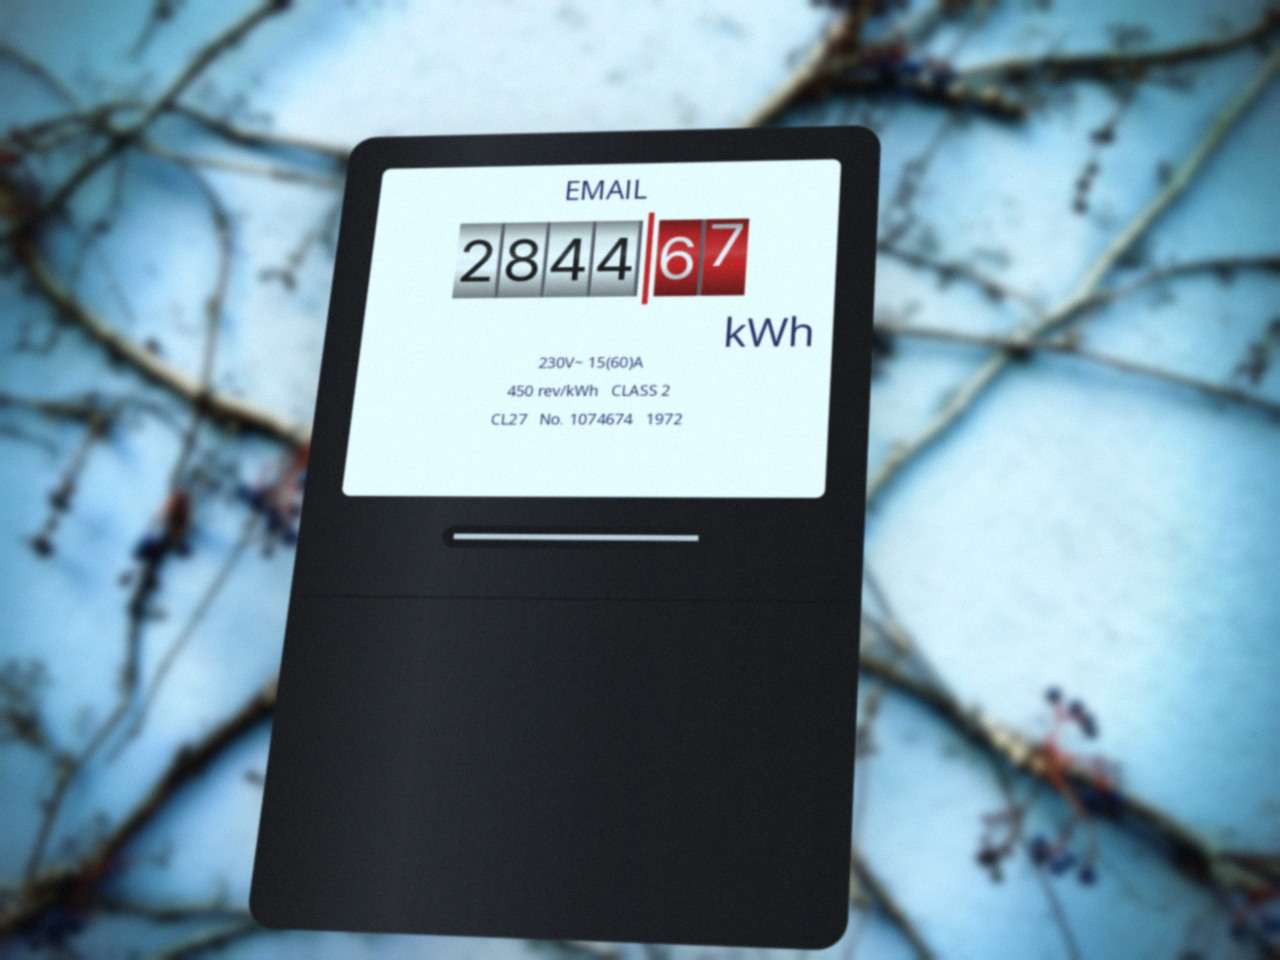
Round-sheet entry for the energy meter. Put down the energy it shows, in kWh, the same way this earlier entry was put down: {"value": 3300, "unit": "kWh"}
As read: {"value": 2844.67, "unit": "kWh"}
